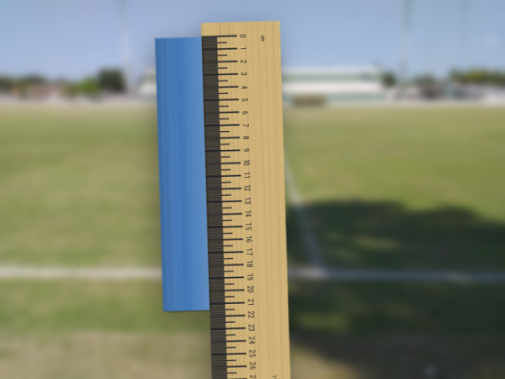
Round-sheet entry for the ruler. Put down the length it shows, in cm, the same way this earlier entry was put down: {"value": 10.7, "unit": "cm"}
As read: {"value": 21.5, "unit": "cm"}
